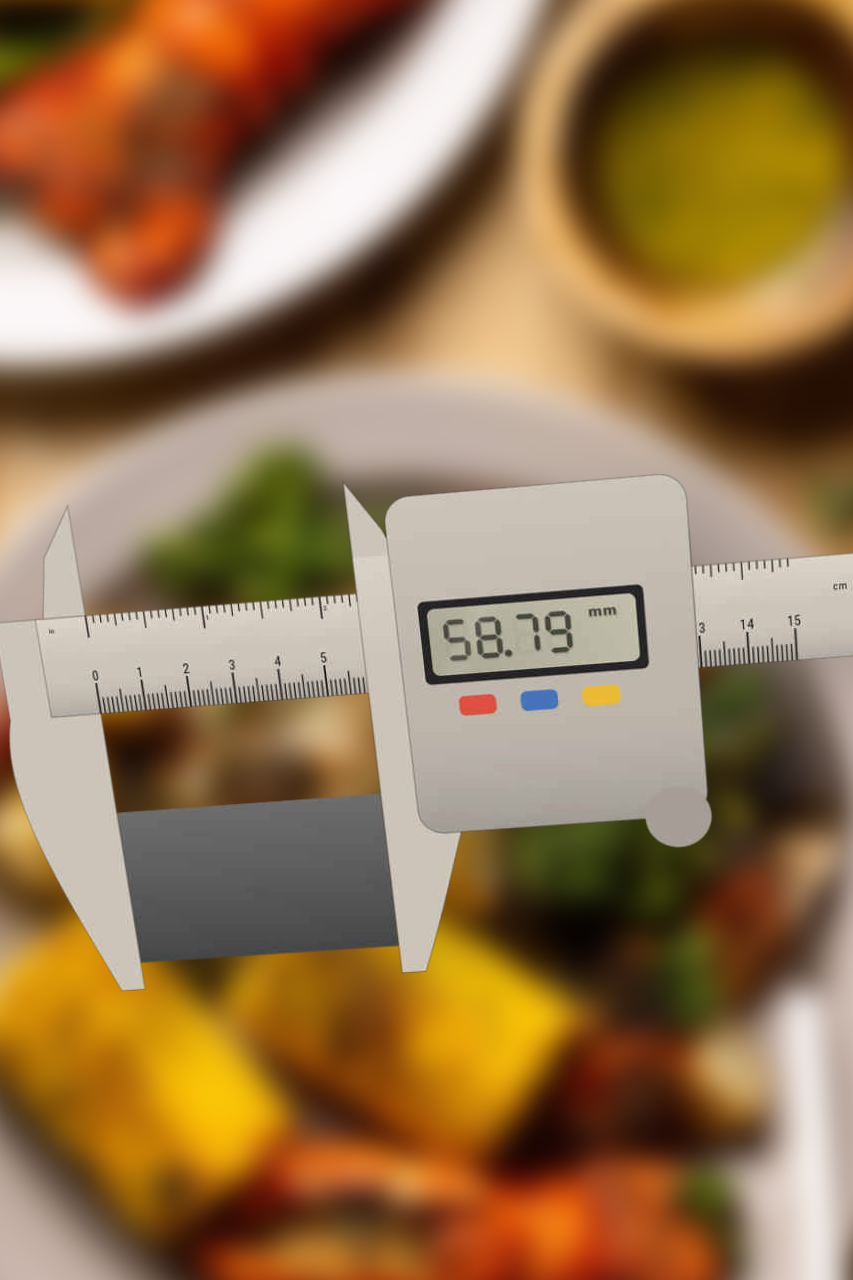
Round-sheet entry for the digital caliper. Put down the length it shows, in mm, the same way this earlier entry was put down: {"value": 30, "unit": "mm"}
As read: {"value": 58.79, "unit": "mm"}
